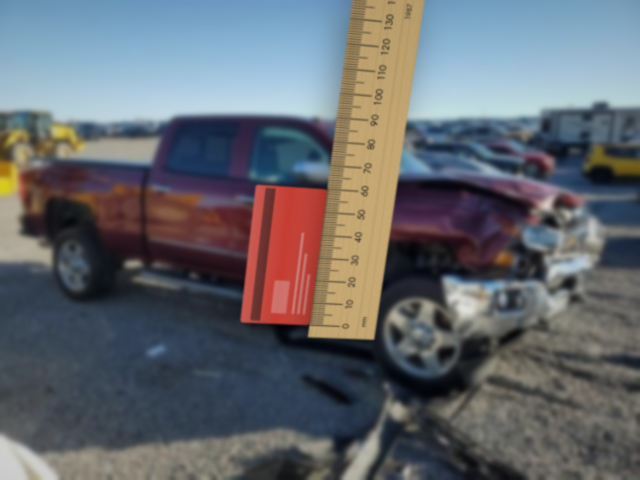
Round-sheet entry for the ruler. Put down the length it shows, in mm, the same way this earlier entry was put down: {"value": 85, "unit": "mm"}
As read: {"value": 60, "unit": "mm"}
